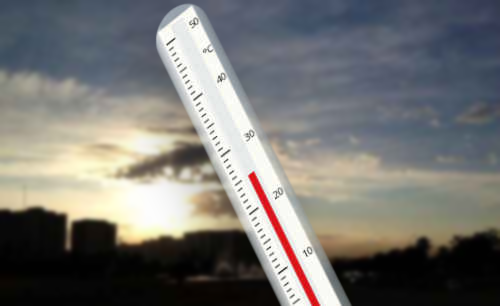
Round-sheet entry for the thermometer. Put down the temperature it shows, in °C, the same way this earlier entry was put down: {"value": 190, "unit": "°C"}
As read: {"value": 25, "unit": "°C"}
